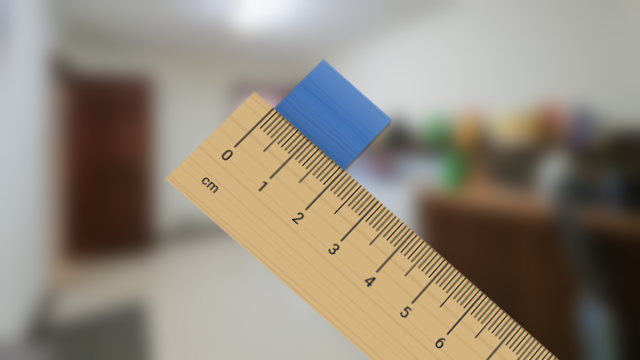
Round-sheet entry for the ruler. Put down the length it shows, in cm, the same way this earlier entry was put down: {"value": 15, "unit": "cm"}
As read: {"value": 2, "unit": "cm"}
